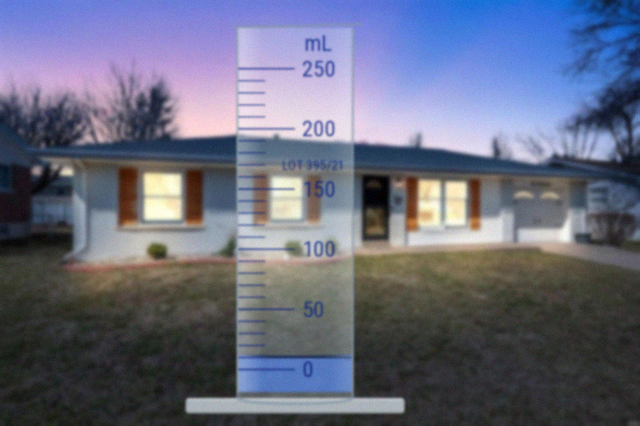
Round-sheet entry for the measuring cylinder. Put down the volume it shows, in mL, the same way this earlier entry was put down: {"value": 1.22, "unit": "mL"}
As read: {"value": 10, "unit": "mL"}
